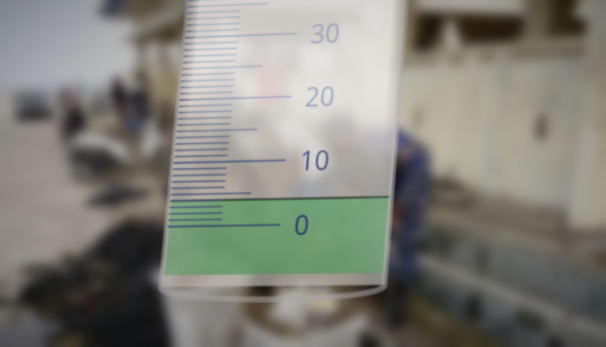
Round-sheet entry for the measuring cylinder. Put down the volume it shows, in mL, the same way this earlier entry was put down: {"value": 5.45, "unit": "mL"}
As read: {"value": 4, "unit": "mL"}
